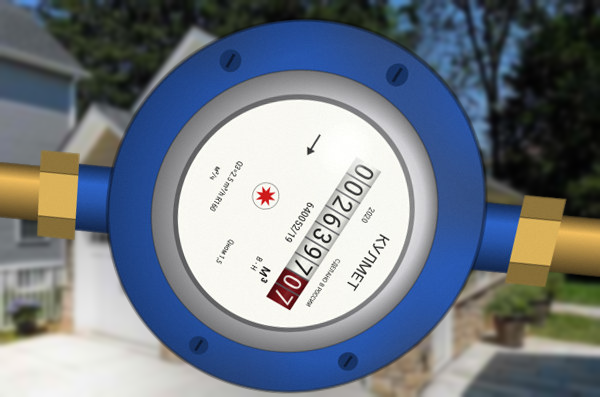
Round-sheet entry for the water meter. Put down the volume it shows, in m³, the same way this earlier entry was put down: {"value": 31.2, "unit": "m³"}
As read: {"value": 26397.07, "unit": "m³"}
